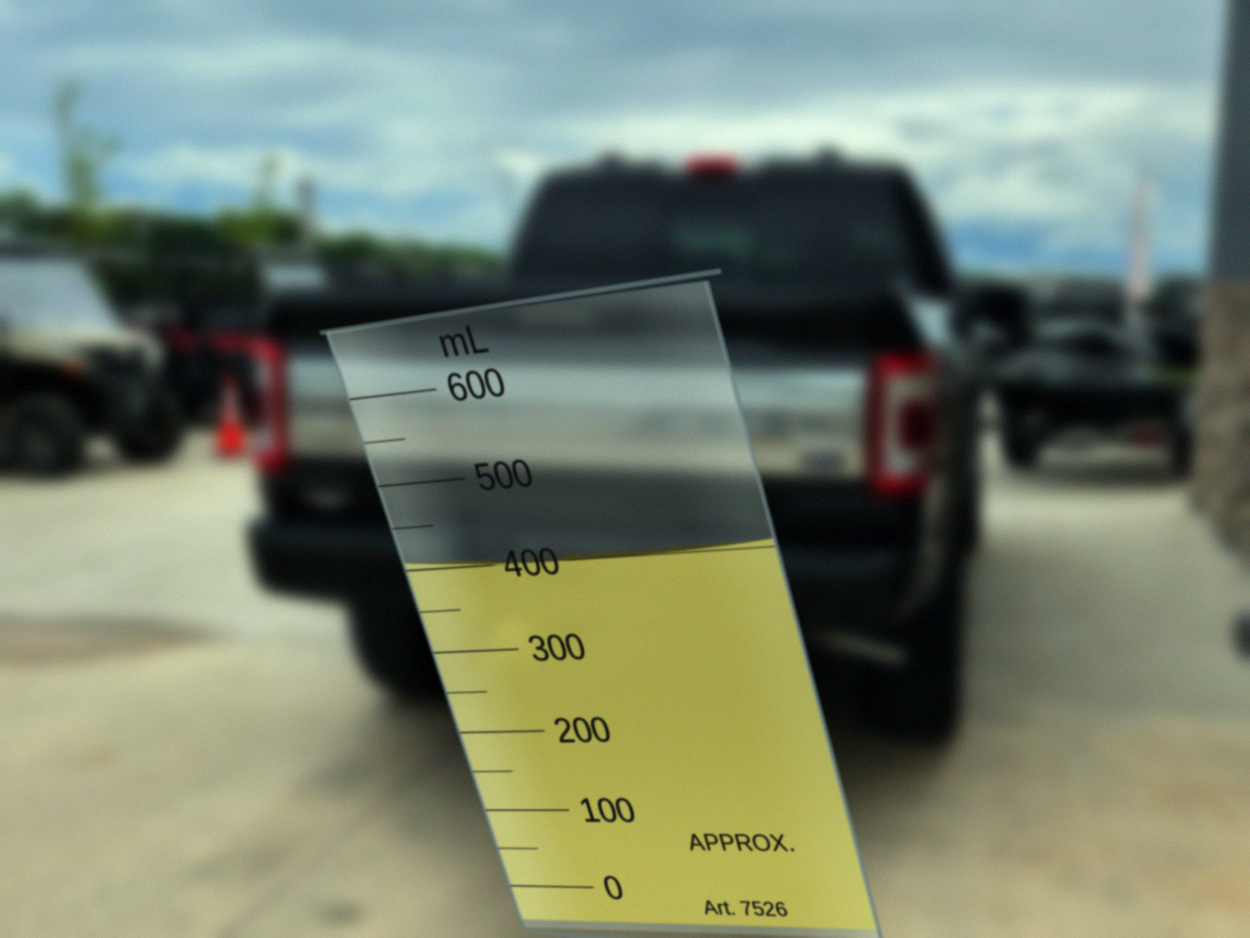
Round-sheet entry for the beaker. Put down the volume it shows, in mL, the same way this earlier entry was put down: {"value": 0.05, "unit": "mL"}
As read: {"value": 400, "unit": "mL"}
